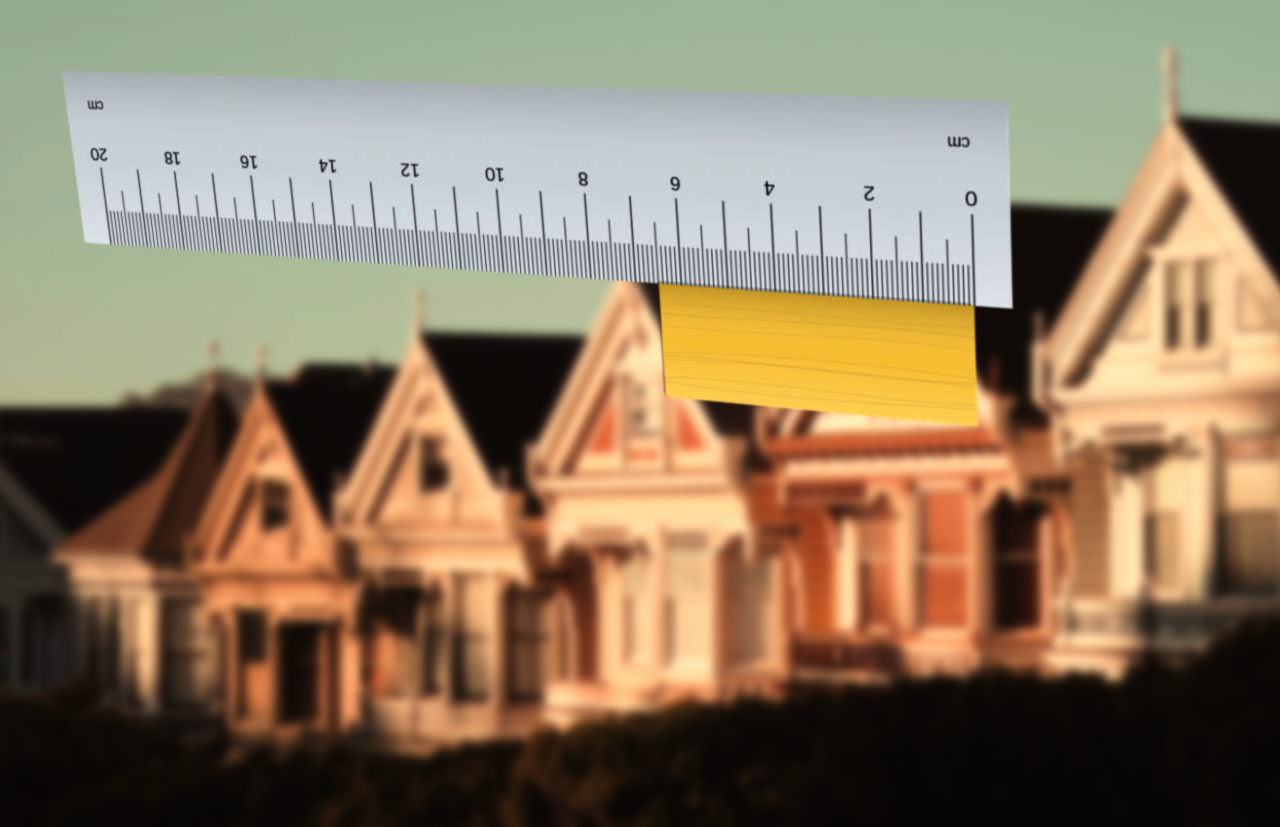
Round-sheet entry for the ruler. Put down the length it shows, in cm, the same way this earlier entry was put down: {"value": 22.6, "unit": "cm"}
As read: {"value": 6.5, "unit": "cm"}
